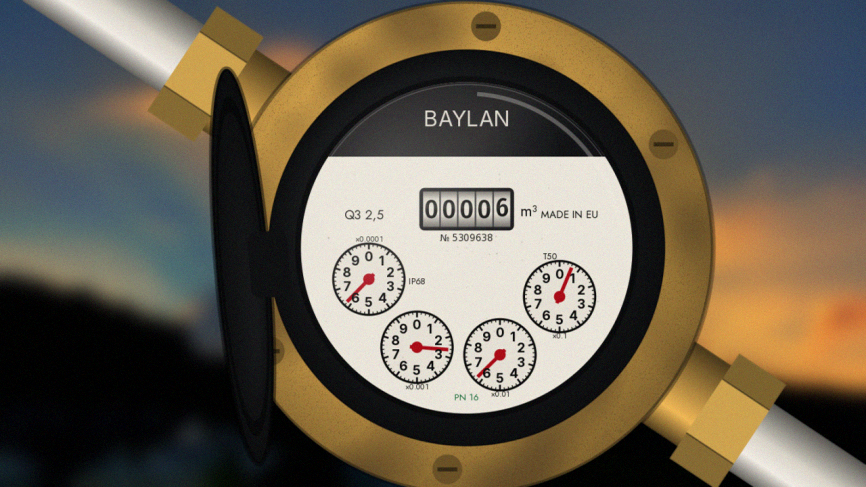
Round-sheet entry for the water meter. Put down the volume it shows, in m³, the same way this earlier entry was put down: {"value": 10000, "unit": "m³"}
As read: {"value": 6.0626, "unit": "m³"}
